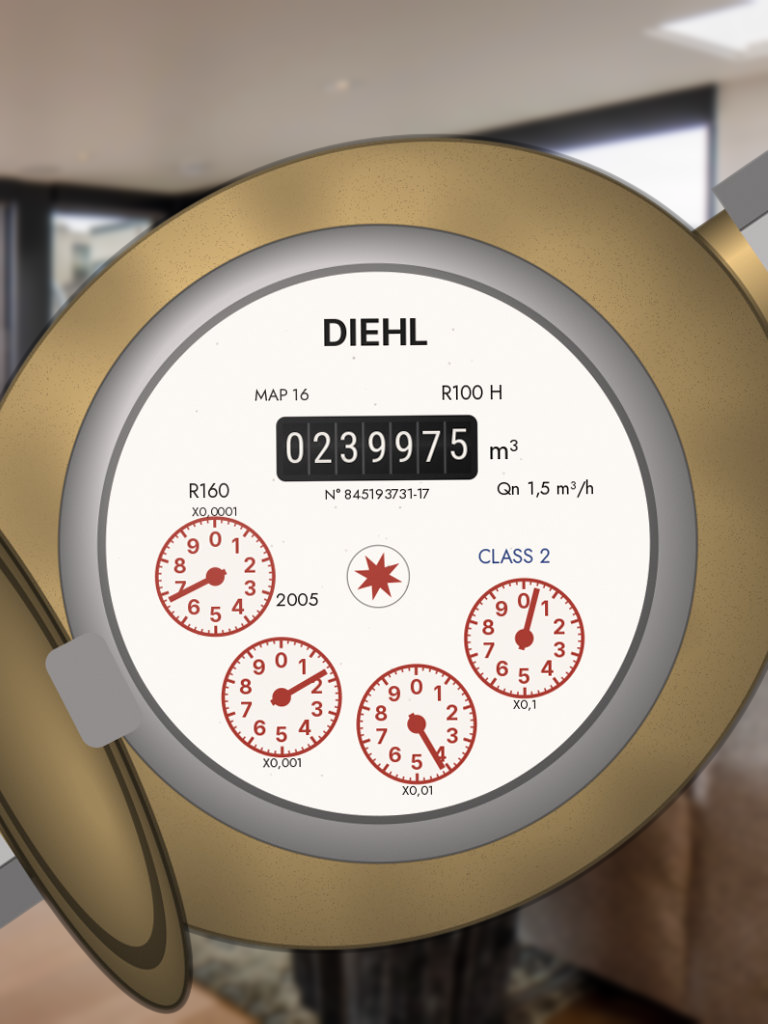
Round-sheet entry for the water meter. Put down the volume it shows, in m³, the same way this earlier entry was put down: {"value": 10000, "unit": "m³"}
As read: {"value": 239975.0416, "unit": "m³"}
